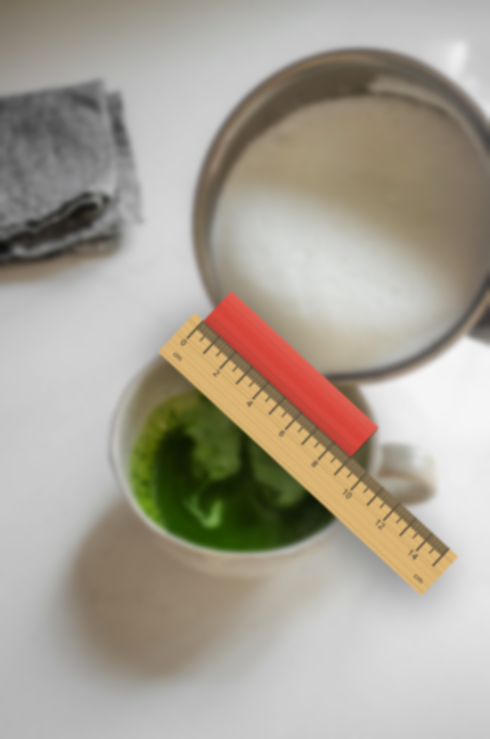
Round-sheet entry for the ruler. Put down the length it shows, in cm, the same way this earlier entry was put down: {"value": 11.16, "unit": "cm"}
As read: {"value": 9, "unit": "cm"}
